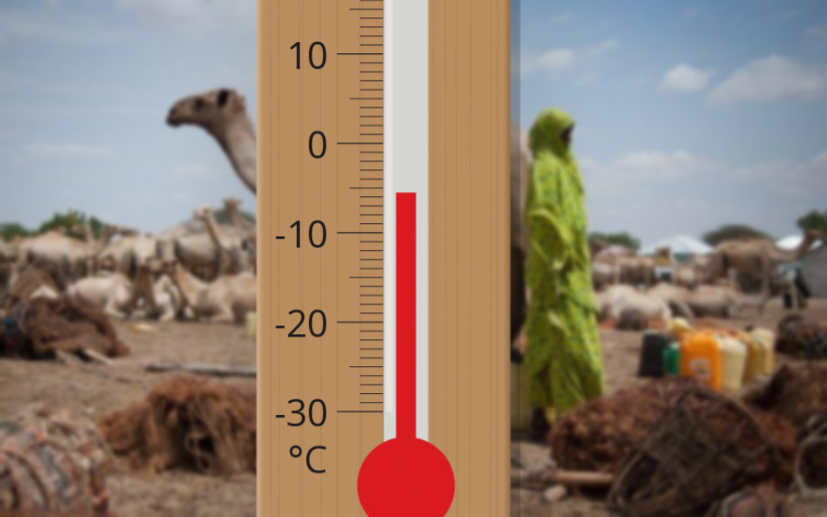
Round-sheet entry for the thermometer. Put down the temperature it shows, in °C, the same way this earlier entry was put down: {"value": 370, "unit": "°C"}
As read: {"value": -5.5, "unit": "°C"}
